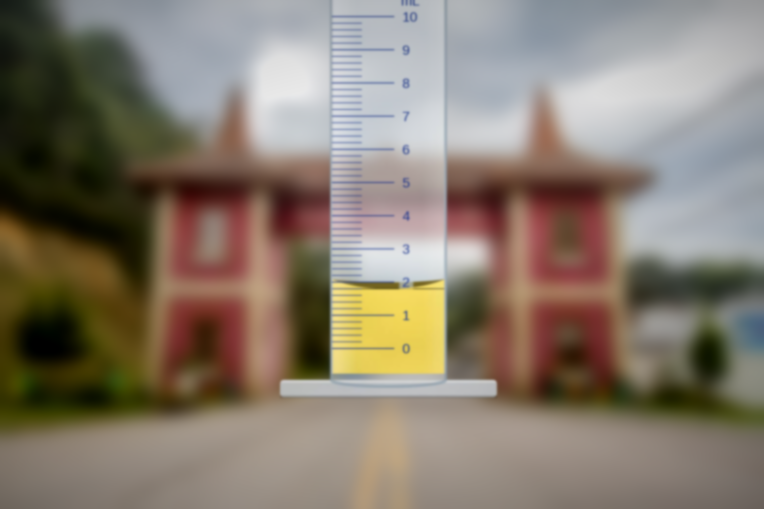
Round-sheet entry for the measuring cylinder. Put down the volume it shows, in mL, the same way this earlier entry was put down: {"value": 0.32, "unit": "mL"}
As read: {"value": 1.8, "unit": "mL"}
